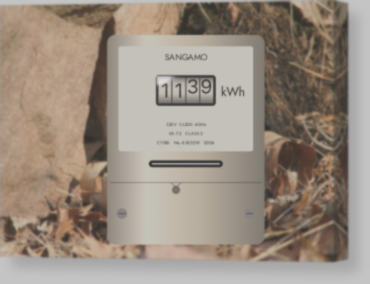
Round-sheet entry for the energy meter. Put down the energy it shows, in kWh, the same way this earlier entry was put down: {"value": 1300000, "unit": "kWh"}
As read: {"value": 1139, "unit": "kWh"}
